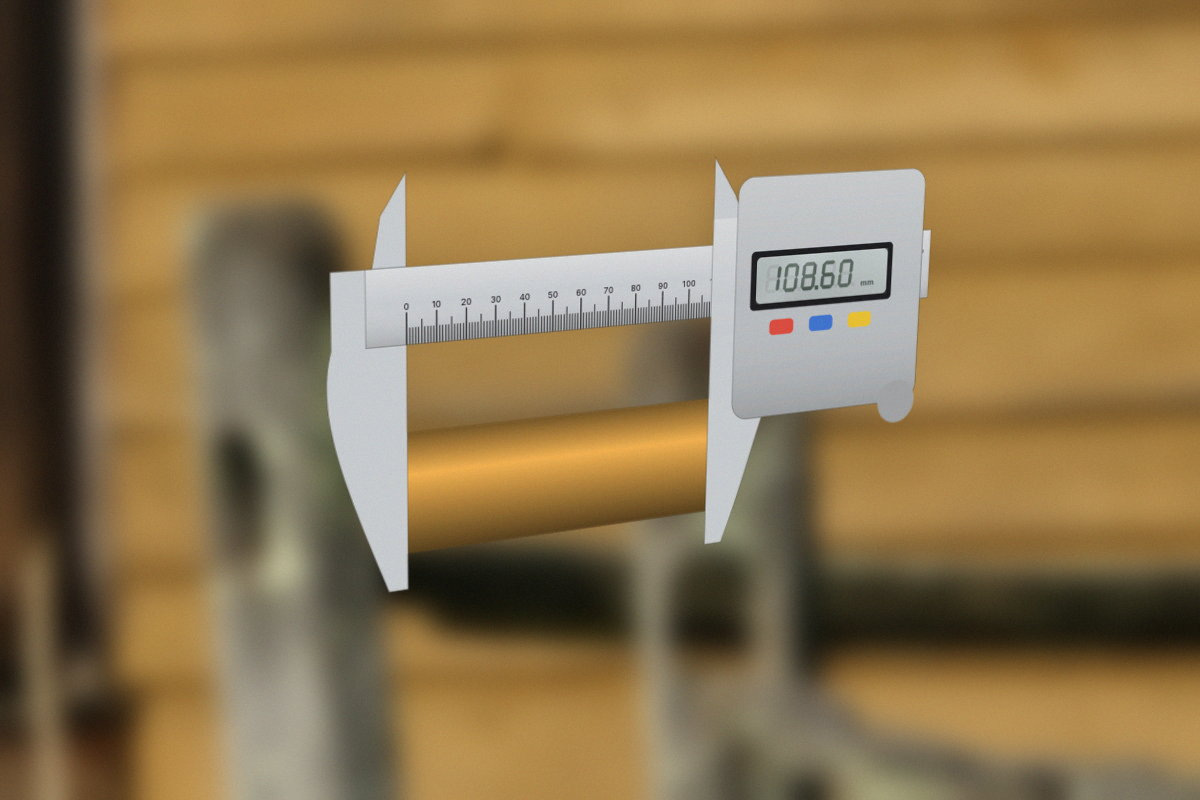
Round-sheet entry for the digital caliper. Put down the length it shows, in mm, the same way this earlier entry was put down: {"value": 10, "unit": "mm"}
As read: {"value": 108.60, "unit": "mm"}
